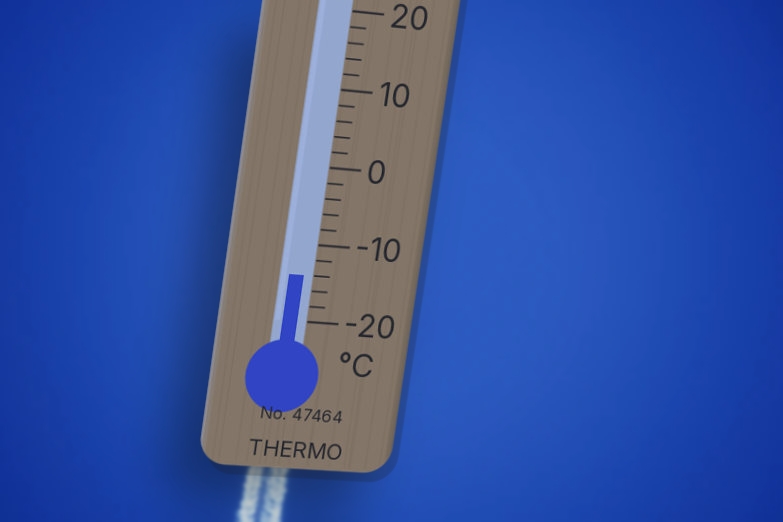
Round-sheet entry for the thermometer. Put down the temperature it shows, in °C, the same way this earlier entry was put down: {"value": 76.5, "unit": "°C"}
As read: {"value": -14, "unit": "°C"}
